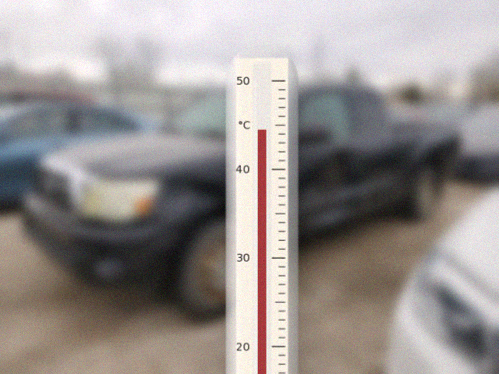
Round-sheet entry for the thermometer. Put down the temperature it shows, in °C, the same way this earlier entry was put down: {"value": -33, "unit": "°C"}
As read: {"value": 44.5, "unit": "°C"}
